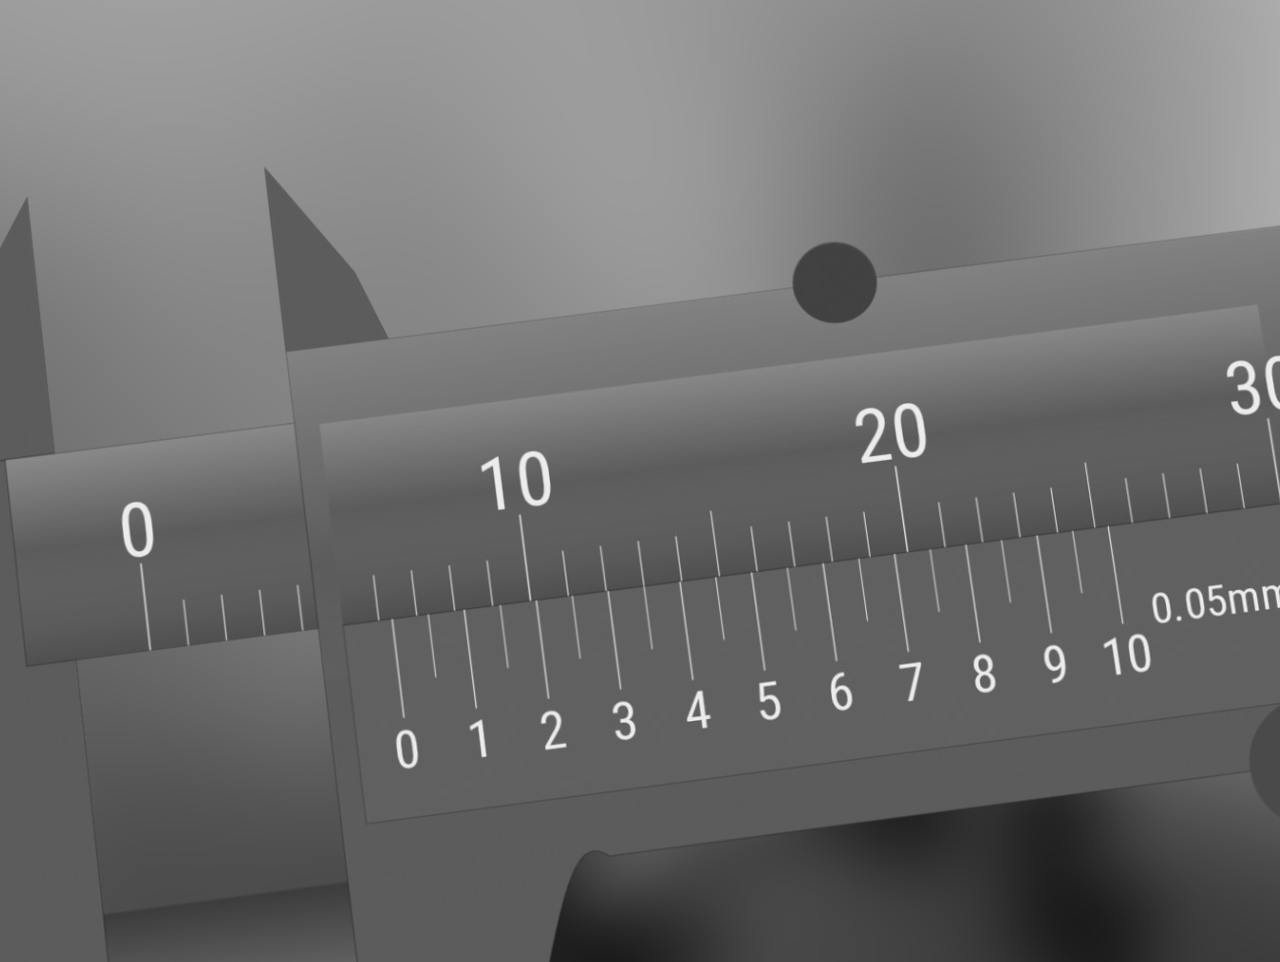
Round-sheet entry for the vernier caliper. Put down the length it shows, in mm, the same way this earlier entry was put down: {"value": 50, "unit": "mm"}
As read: {"value": 6.35, "unit": "mm"}
